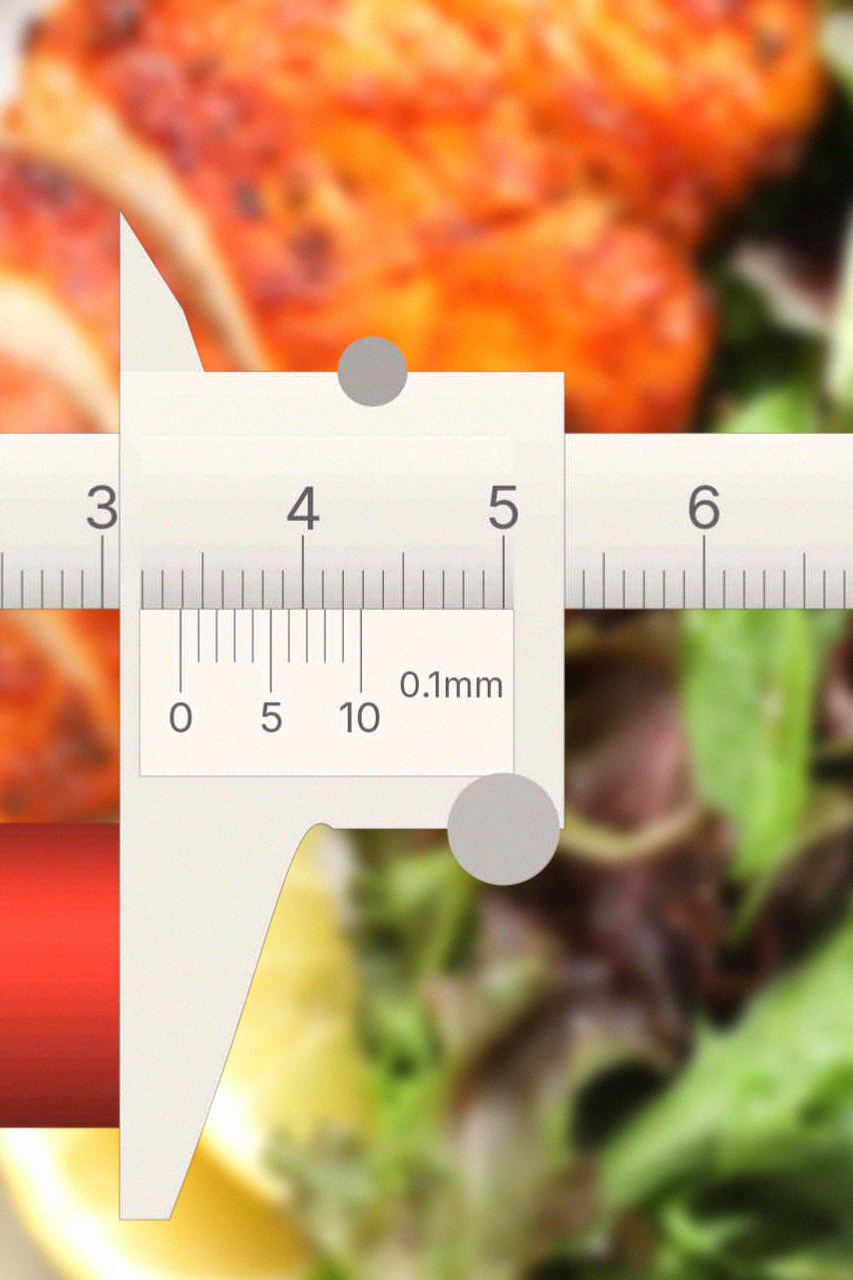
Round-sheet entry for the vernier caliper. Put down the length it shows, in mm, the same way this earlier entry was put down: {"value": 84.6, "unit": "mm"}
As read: {"value": 33.9, "unit": "mm"}
